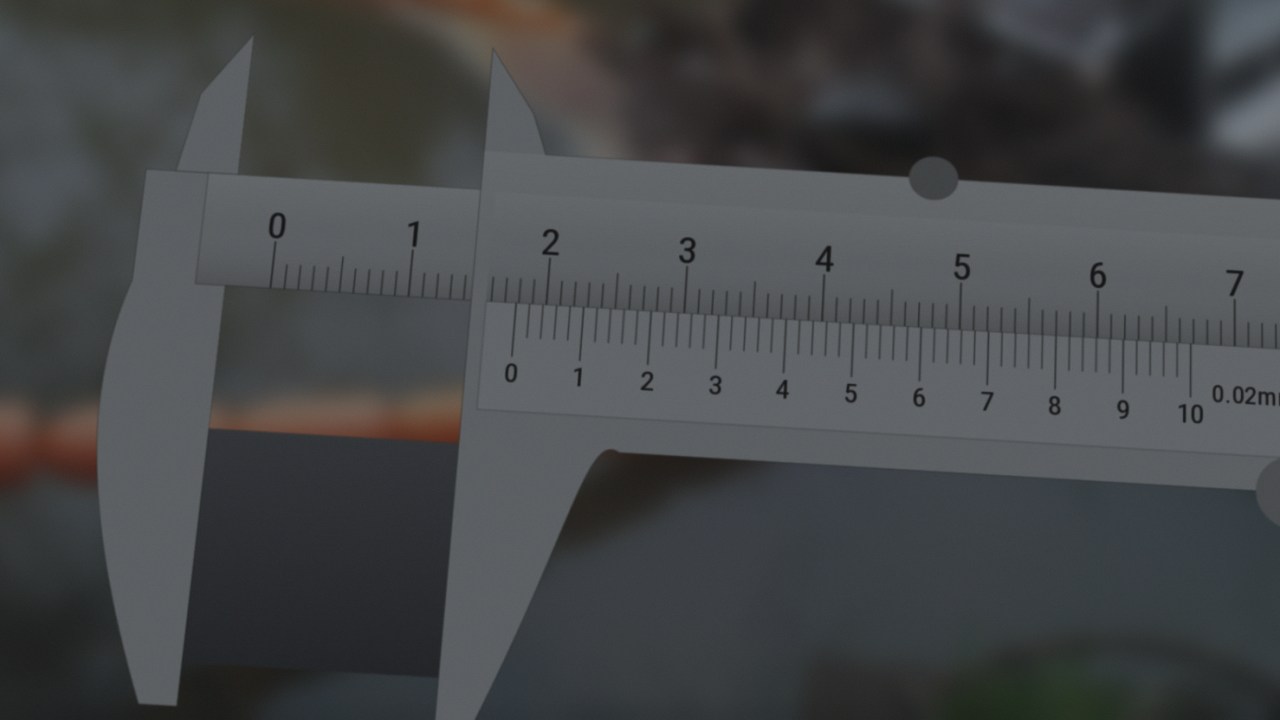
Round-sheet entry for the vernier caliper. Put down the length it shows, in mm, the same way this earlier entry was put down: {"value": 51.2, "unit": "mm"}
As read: {"value": 17.8, "unit": "mm"}
